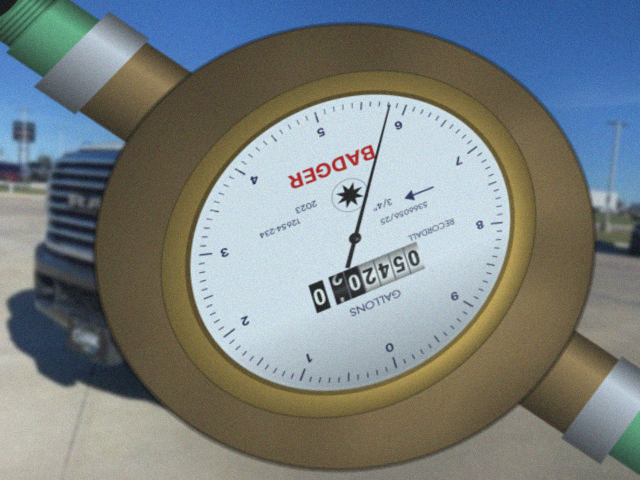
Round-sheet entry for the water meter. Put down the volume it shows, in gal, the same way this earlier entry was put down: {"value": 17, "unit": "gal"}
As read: {"value": 542015.8, "unit": "gal"}
